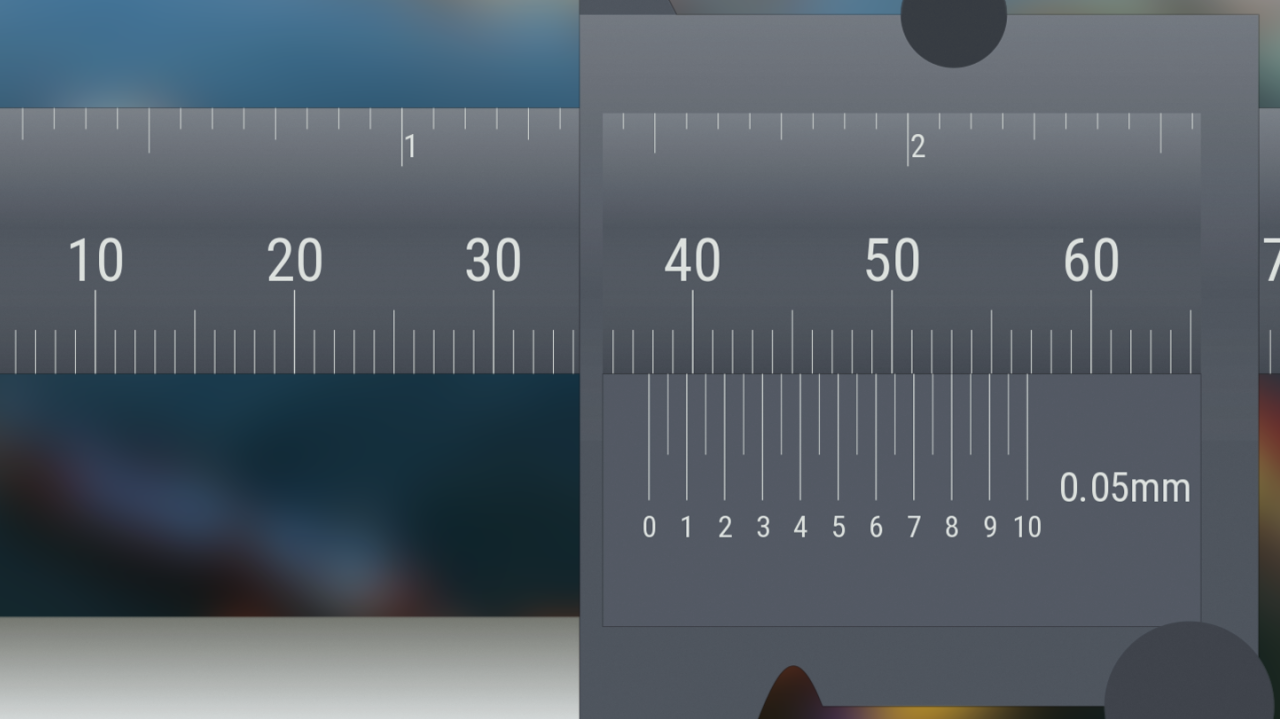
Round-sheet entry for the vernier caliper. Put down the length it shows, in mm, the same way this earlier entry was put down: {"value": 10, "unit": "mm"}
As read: {"value": 37.8, "unit": "mm"}
